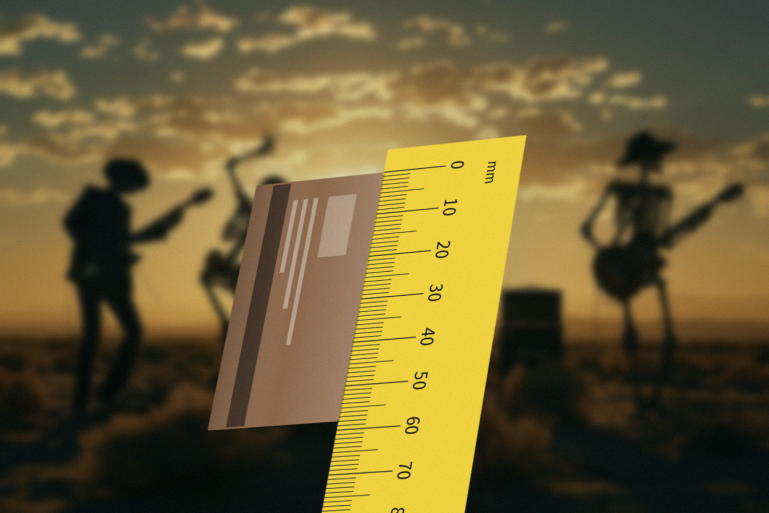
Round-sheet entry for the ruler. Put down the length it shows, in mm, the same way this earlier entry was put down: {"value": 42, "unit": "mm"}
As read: {"value": 58, "unit": "mm"}
